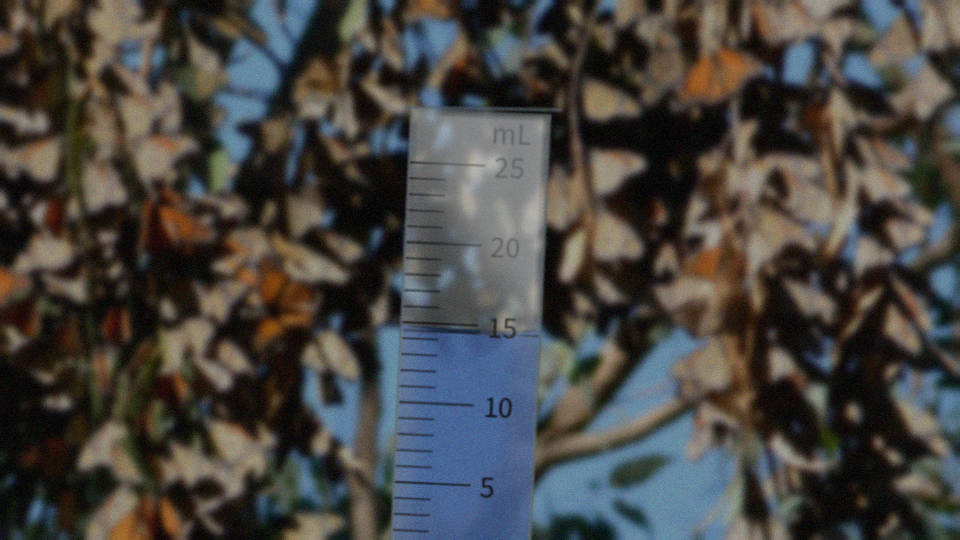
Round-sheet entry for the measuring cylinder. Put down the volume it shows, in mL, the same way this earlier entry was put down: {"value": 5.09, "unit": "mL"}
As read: {"value": 14.5, "unit": "mL"}
